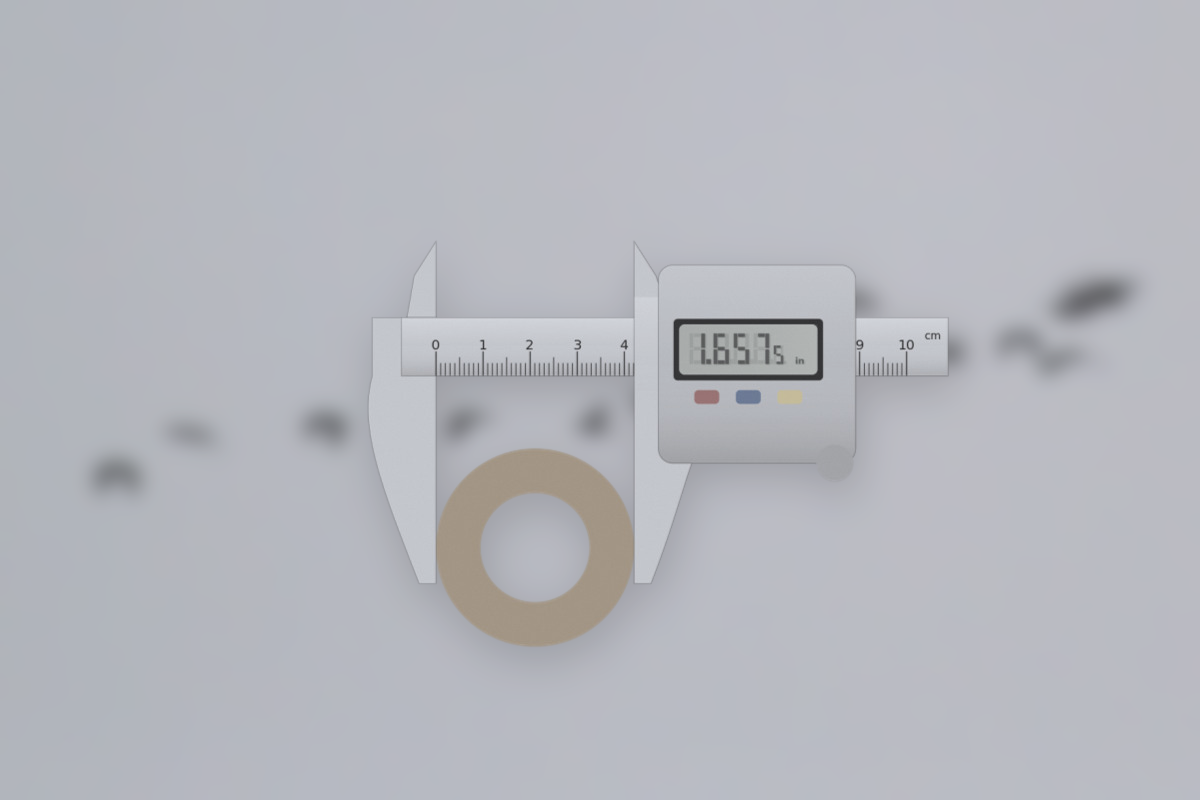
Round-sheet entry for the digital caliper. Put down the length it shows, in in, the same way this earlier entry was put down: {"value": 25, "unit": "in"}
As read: {"value": 1.6575, "unit": "in"}
